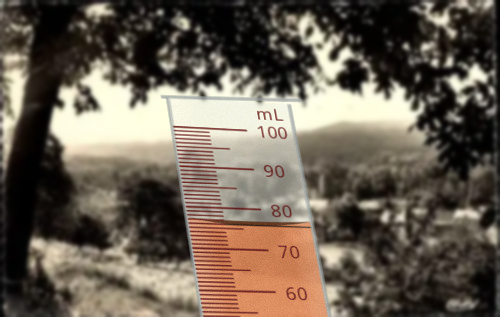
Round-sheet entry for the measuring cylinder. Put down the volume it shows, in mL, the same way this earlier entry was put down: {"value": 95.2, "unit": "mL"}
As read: {"value": 76, "unit": "mL"}
